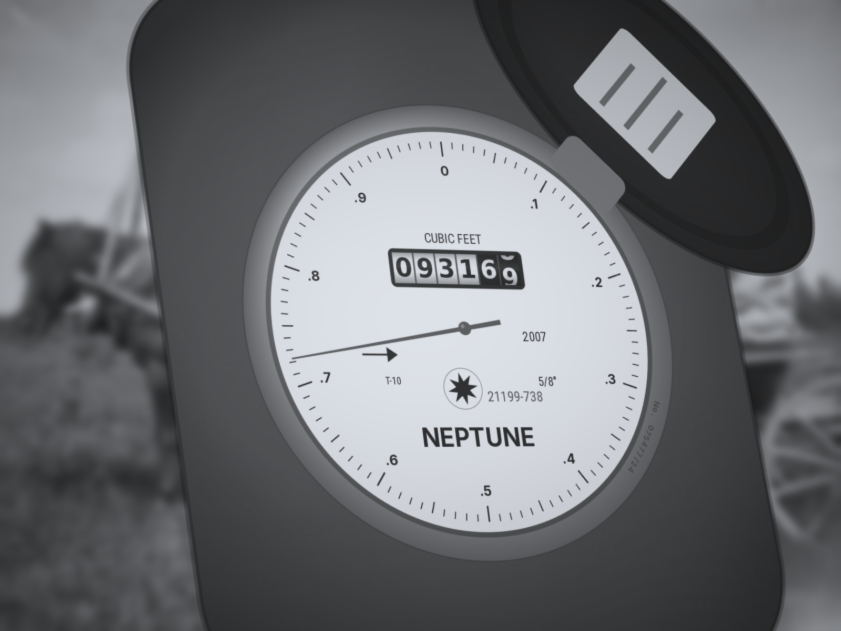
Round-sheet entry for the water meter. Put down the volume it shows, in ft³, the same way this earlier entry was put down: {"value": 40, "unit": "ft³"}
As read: {"value": 93168.72, "unit": "ft³"}
